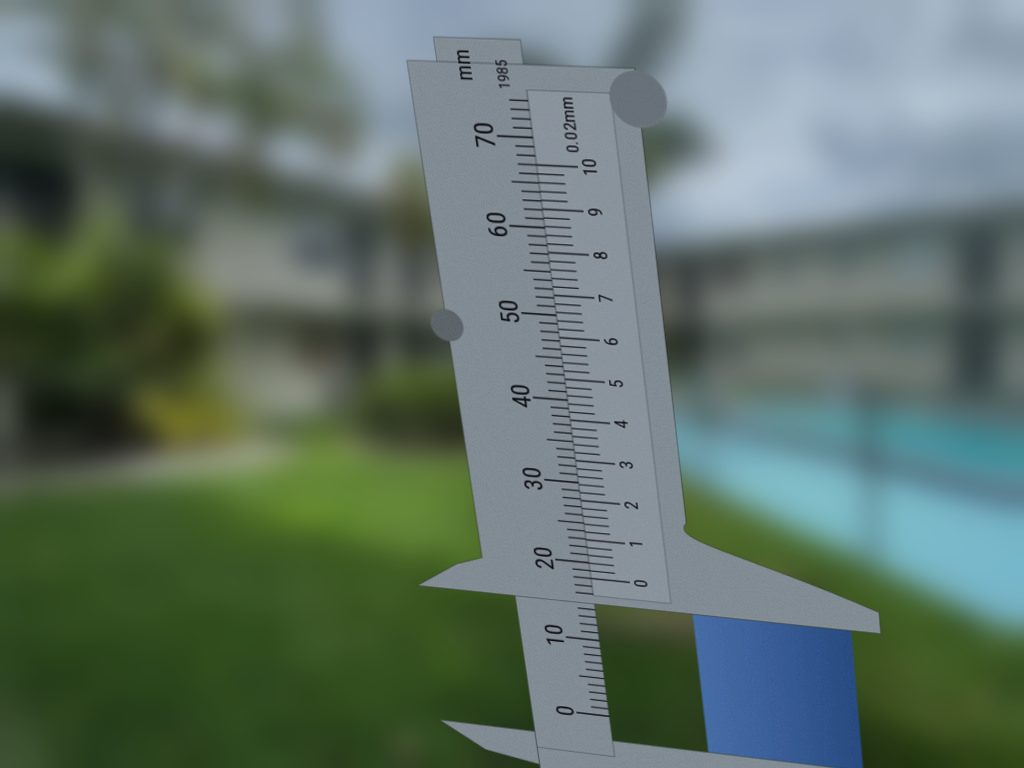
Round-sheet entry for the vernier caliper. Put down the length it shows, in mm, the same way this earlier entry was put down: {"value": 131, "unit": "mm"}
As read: {"value": 18.0, "unit": "mm"}
